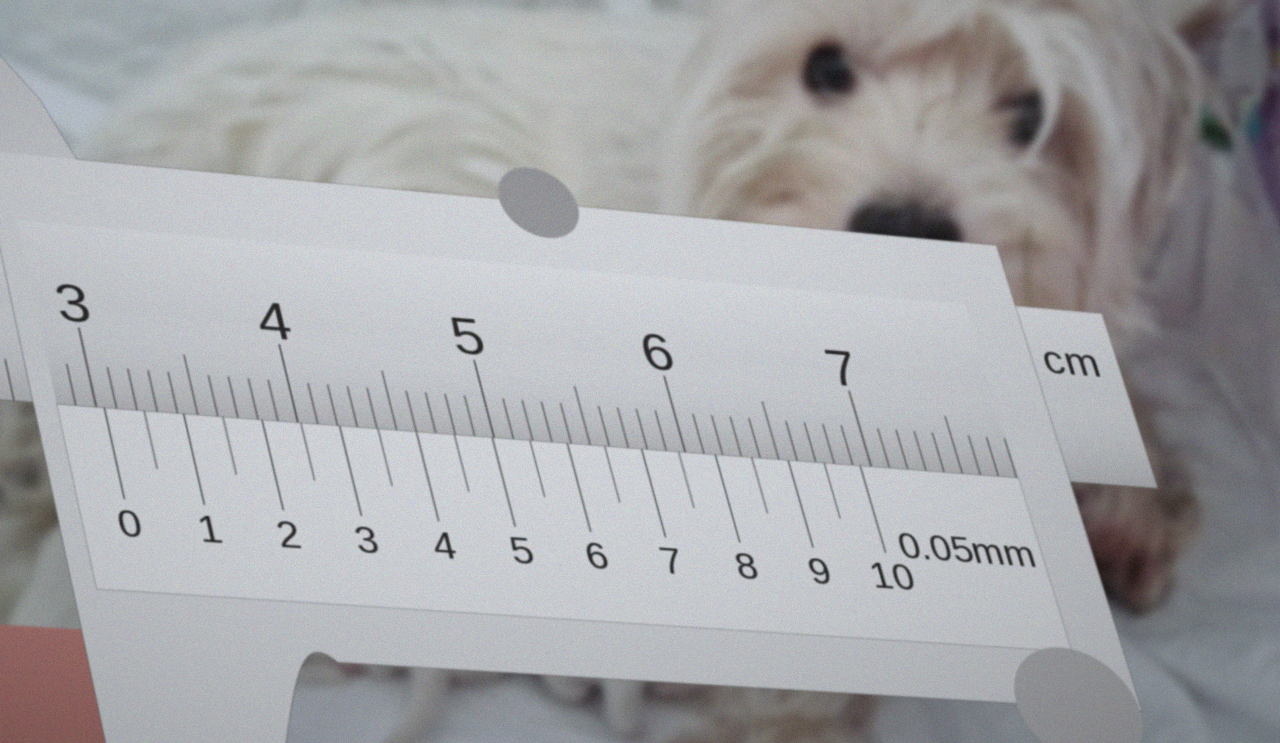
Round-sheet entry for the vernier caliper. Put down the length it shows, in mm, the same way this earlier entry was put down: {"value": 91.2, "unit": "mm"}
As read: {"value": 30.4, "unit": "mm"}
